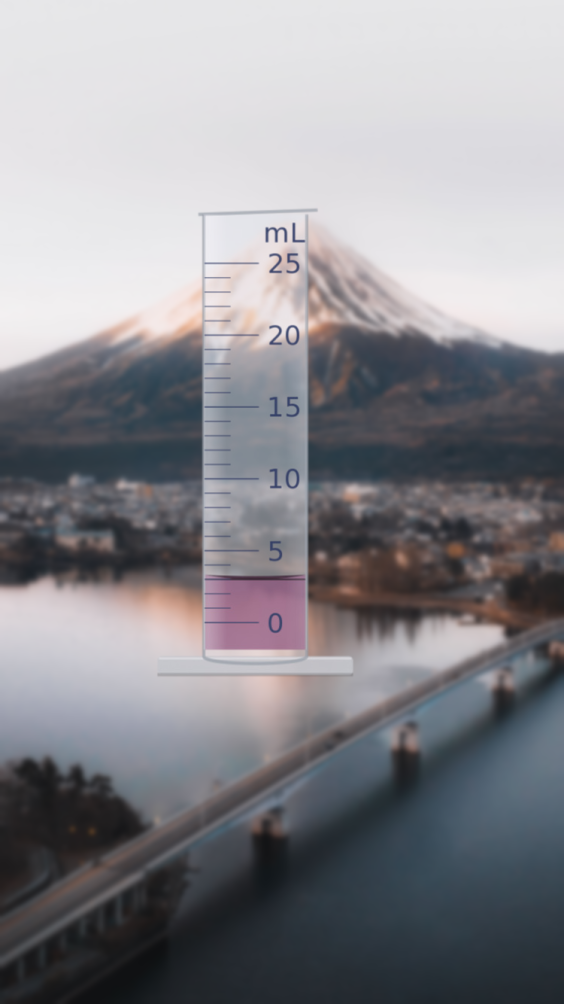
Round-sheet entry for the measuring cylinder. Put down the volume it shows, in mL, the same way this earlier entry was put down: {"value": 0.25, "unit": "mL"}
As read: {"value": 3, "unit": "mL"}
